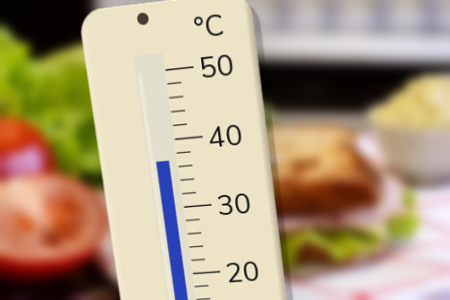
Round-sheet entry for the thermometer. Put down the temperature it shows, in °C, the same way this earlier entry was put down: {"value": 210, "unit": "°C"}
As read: {"value": 37, "unit": "°C"}
